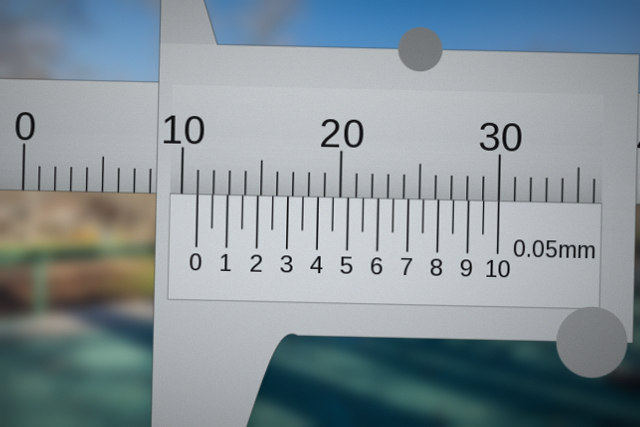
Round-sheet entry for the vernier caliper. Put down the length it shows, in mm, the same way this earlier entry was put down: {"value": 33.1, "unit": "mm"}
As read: {"value": 11.0, "unit": "mm"}
